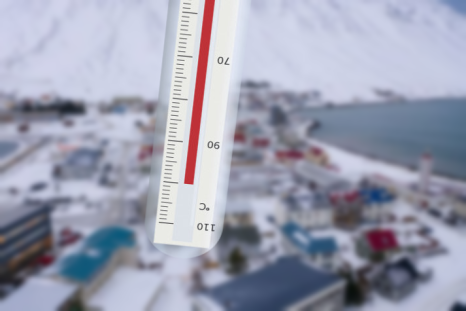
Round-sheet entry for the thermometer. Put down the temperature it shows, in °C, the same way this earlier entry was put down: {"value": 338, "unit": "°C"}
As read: {"value": 100, "unit": "°C"}
